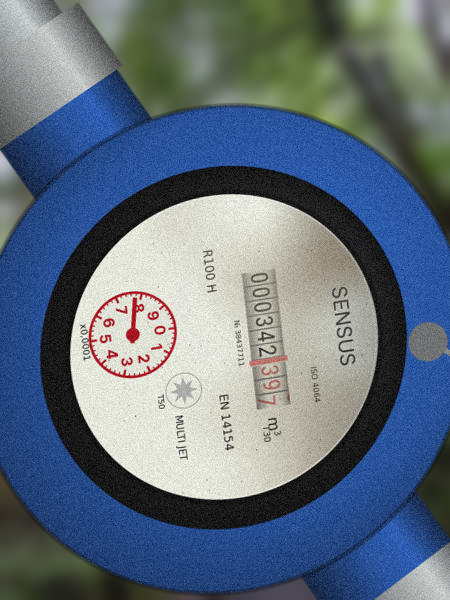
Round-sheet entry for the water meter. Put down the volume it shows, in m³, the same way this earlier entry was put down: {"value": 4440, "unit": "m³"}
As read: {"value": 342.3967, "unit": "m³"}
